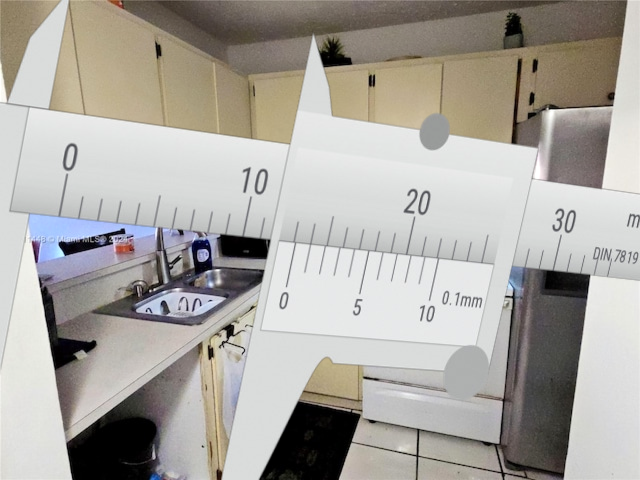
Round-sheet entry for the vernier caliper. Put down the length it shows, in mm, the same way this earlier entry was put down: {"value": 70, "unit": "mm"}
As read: {"value": 13.1, "unit": "mm"}
